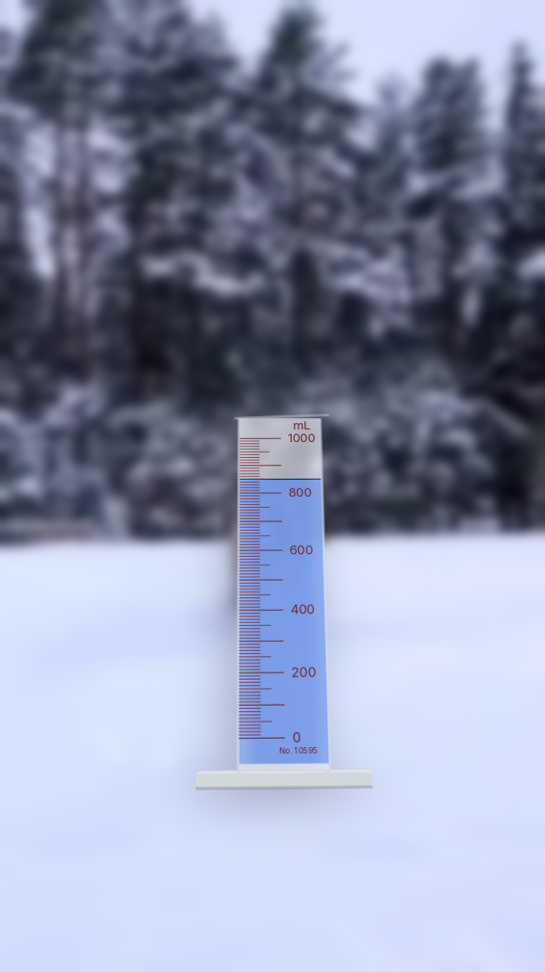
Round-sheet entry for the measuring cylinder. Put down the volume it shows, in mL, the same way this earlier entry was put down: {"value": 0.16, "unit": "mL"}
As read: {"value": 850, "unit": "mL"}
